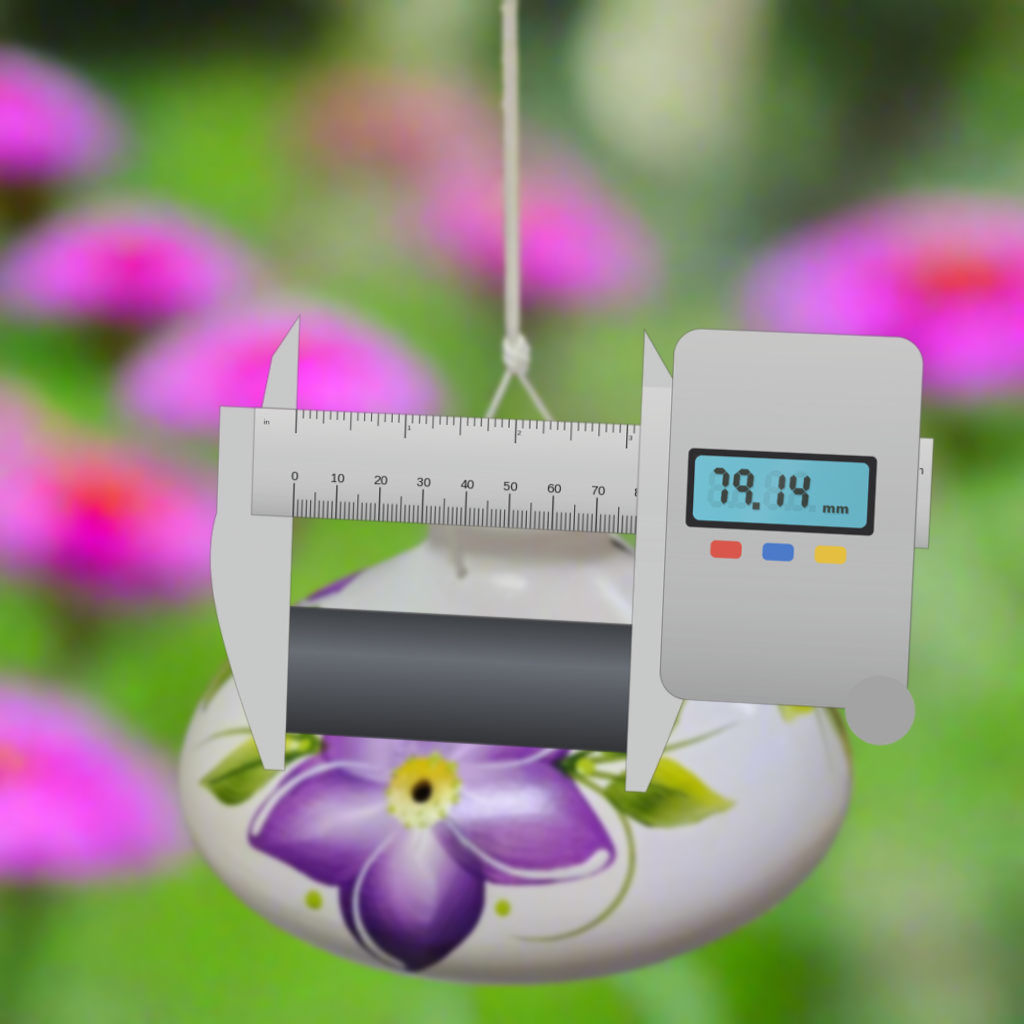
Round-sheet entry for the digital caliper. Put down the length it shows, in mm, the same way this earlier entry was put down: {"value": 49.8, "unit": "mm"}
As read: {"value": 79.14, "unit": "mm"}
